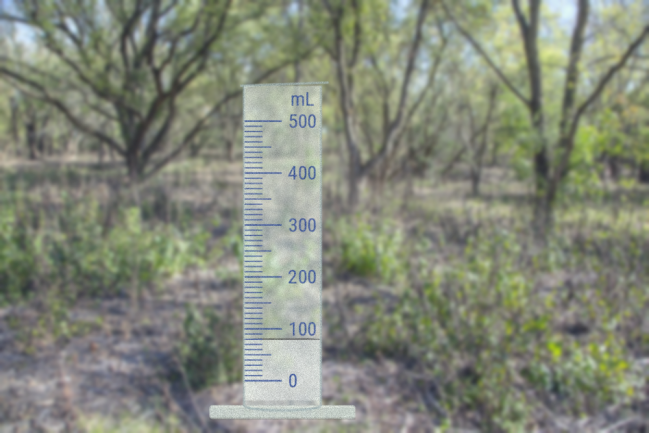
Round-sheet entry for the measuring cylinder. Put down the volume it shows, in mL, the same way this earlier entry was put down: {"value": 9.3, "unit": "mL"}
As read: {"value": 80, "unit": "mL"}
